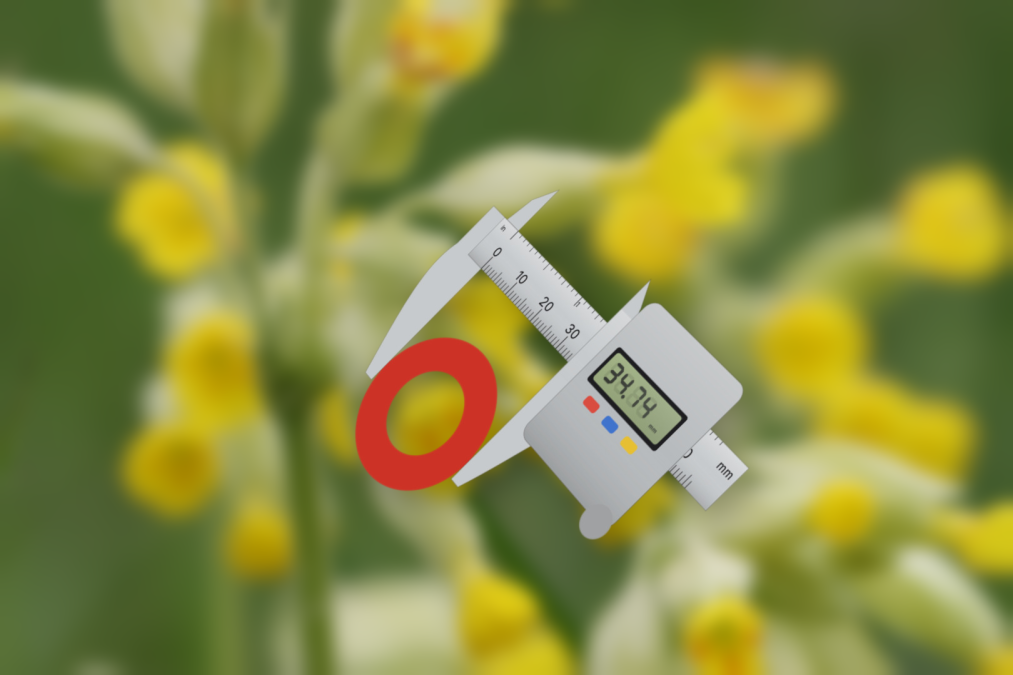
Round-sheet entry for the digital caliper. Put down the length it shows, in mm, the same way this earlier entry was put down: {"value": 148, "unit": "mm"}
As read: {"value": 34.74, "unit": "mm"}
